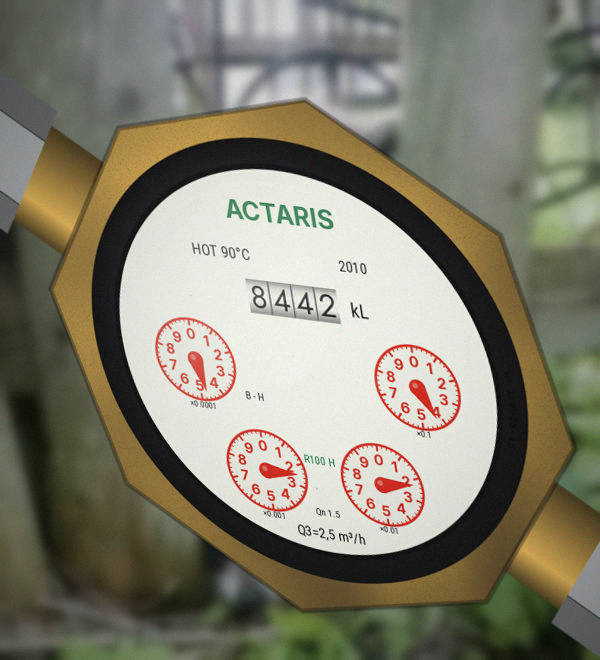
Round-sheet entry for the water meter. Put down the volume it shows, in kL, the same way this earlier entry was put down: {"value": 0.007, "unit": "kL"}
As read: {"value": 8442.4224, "unit": "kL"}
